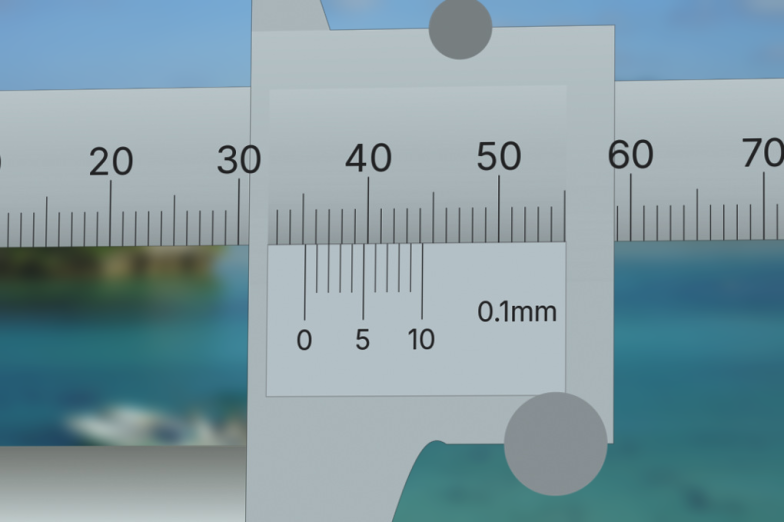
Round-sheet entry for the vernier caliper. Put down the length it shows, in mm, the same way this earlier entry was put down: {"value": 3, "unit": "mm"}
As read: {"value": 35.2, "unit": "mm"}
